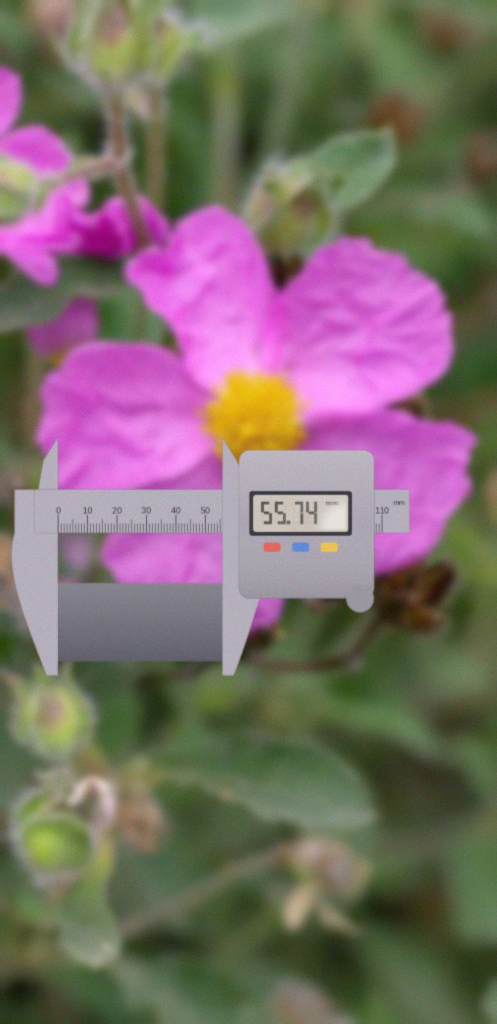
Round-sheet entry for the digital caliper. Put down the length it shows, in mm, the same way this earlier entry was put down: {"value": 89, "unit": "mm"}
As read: {"value": 55.74, "unit": "mm"}
